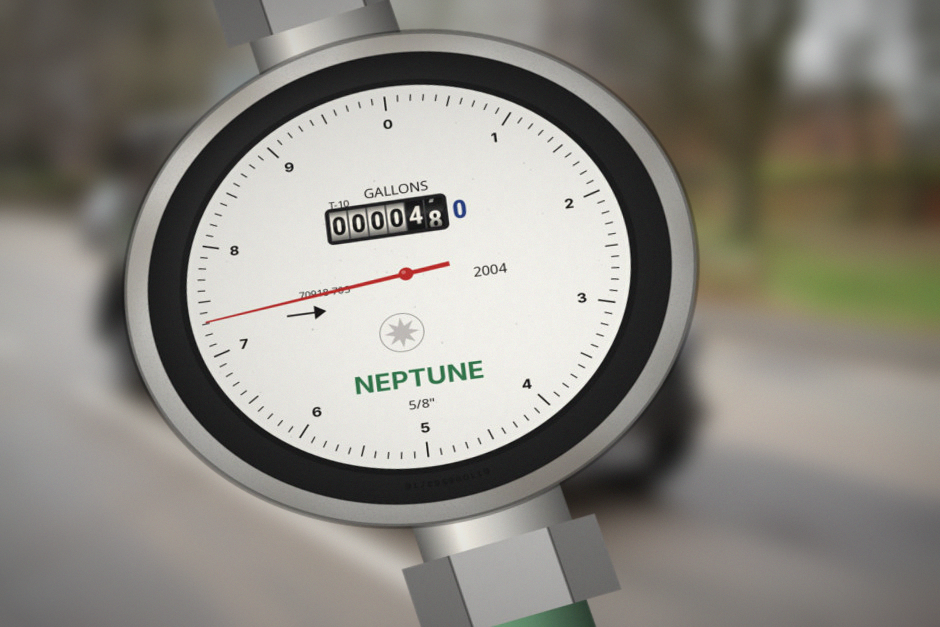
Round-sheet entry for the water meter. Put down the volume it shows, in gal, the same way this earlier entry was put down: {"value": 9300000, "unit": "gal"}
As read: {"value": 477.3, "unit": "gal"}
